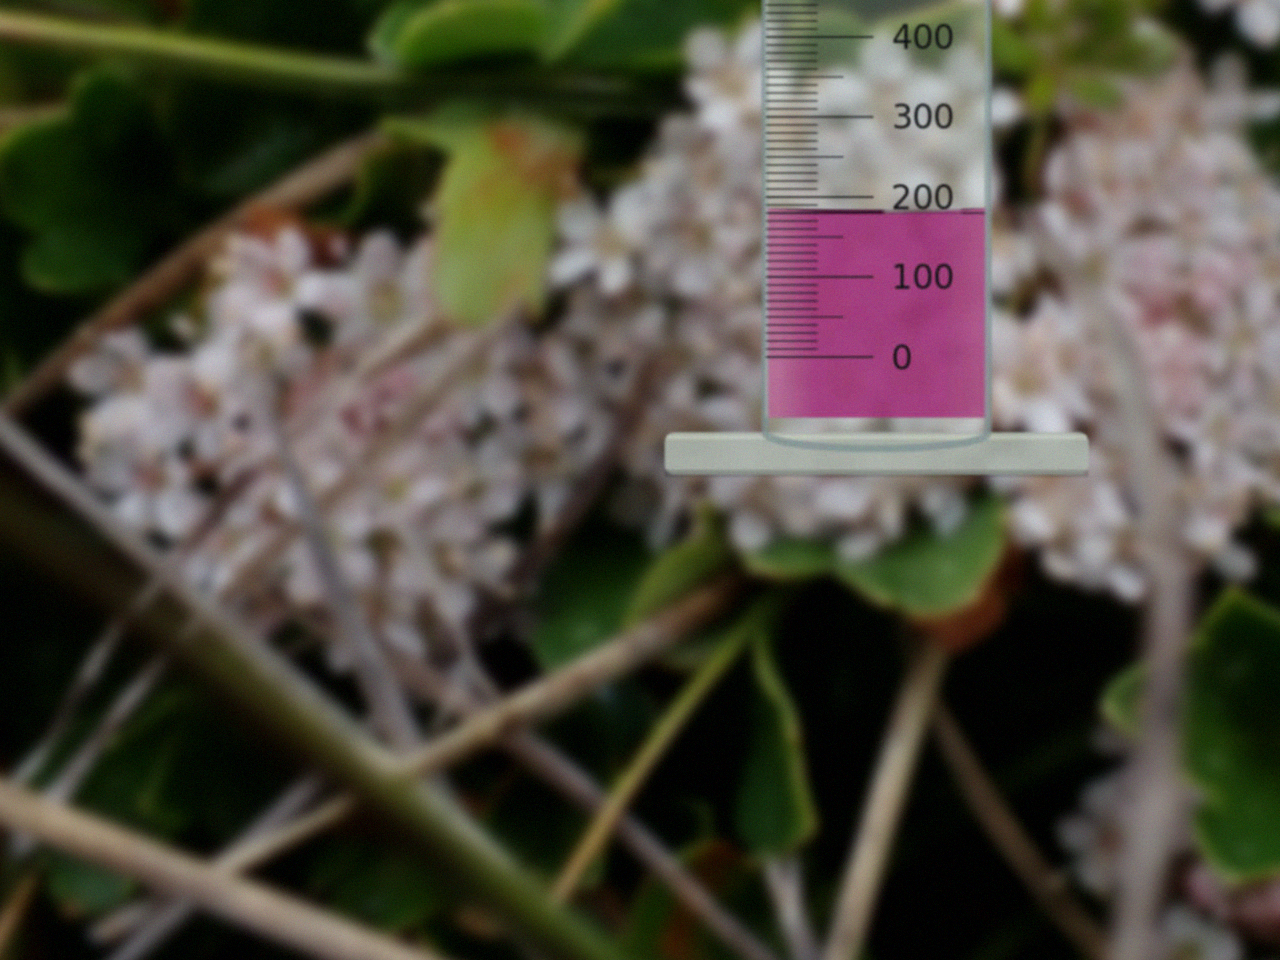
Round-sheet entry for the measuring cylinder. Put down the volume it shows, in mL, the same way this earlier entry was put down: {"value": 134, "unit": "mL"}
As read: {"value": 180, "unit": "mL"}
